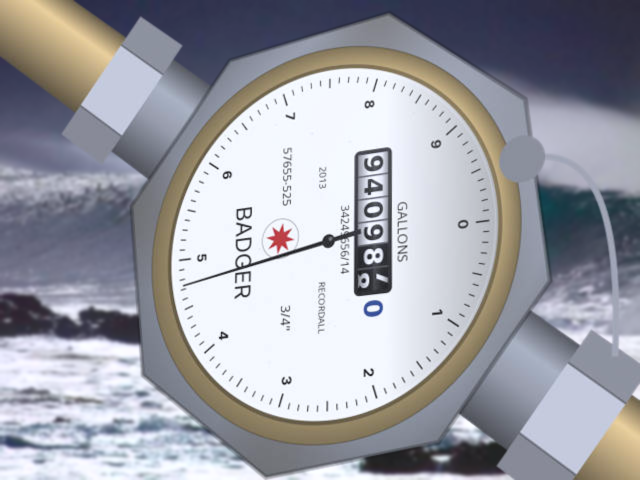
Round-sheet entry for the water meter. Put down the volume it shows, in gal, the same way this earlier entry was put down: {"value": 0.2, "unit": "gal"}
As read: {"value": 9409874.7, "unit": "gal"}
